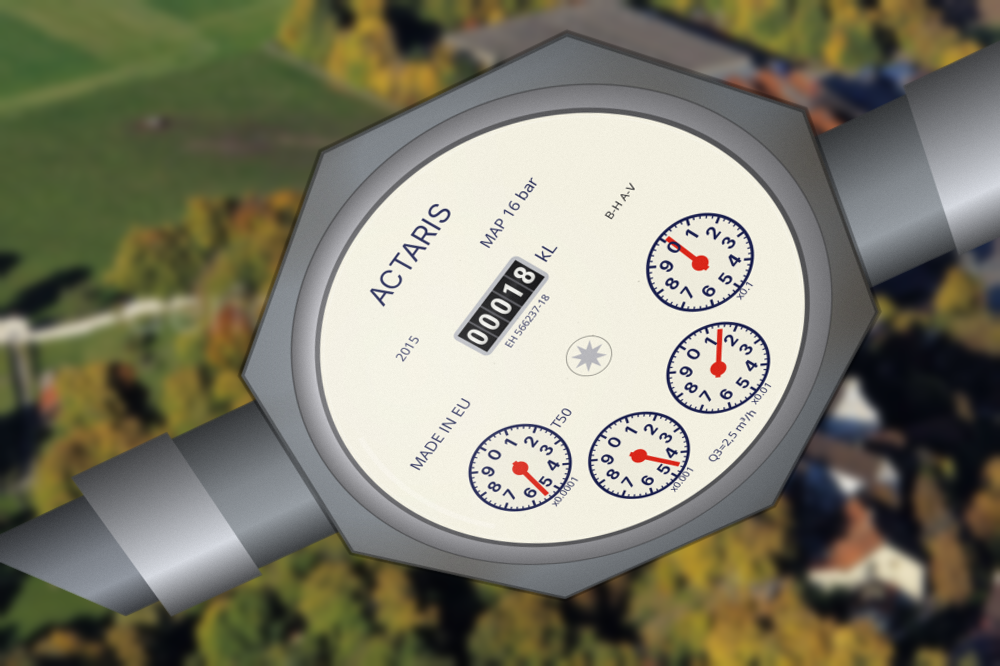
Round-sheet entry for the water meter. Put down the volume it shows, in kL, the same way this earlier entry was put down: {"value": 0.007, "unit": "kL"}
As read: {"value": 18.0145, "unit": "kL"}
